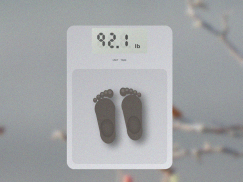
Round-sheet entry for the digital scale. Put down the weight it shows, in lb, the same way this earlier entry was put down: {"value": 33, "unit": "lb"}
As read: {"value": 92.1, "unit": "lb"}
